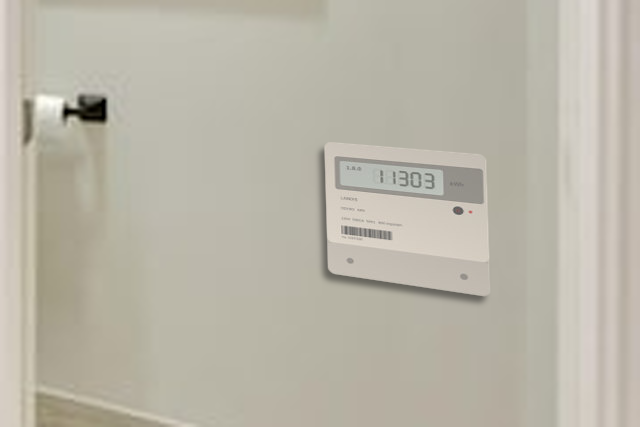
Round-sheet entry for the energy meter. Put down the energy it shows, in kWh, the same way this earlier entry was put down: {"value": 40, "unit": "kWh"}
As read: {"value": 11303, "unit": "kWh"}
